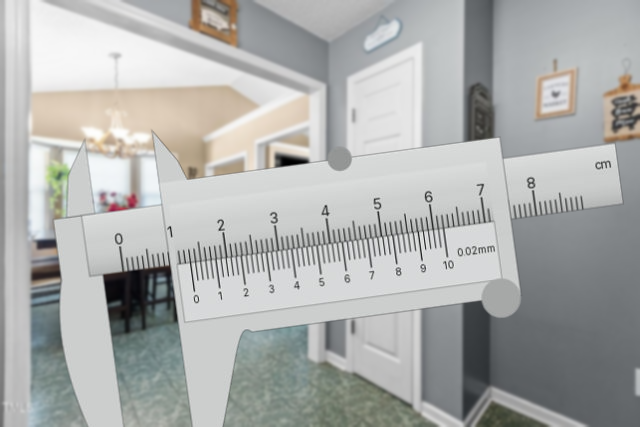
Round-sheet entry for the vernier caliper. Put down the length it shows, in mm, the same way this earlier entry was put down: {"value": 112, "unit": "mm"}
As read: {"value": 13.0, "unit": "mm"}
